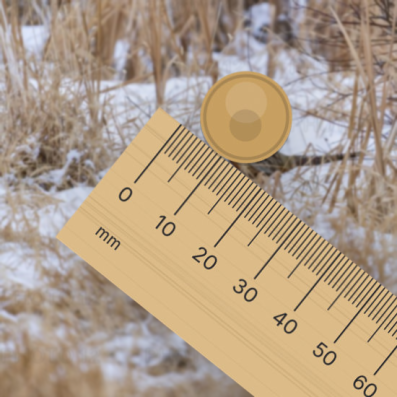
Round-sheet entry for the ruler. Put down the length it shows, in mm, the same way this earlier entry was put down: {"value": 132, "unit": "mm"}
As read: {"value": 18, "unit": "mm"}
